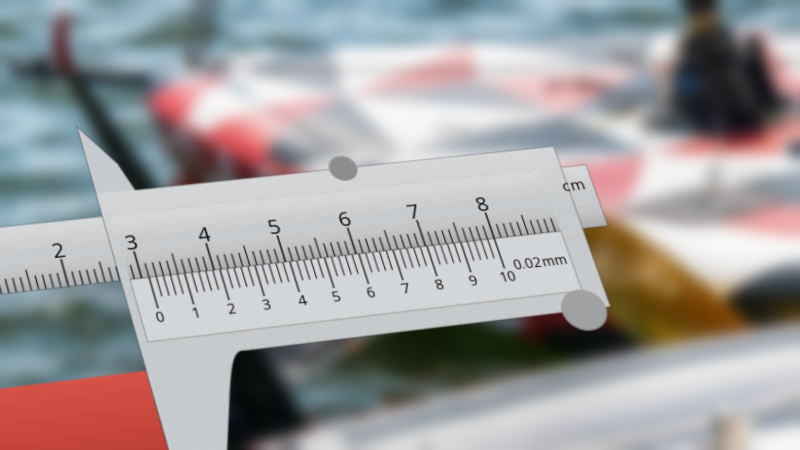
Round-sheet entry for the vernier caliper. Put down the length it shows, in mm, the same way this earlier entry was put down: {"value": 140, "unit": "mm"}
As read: {"value": 31.0, "unit": "mm"}
